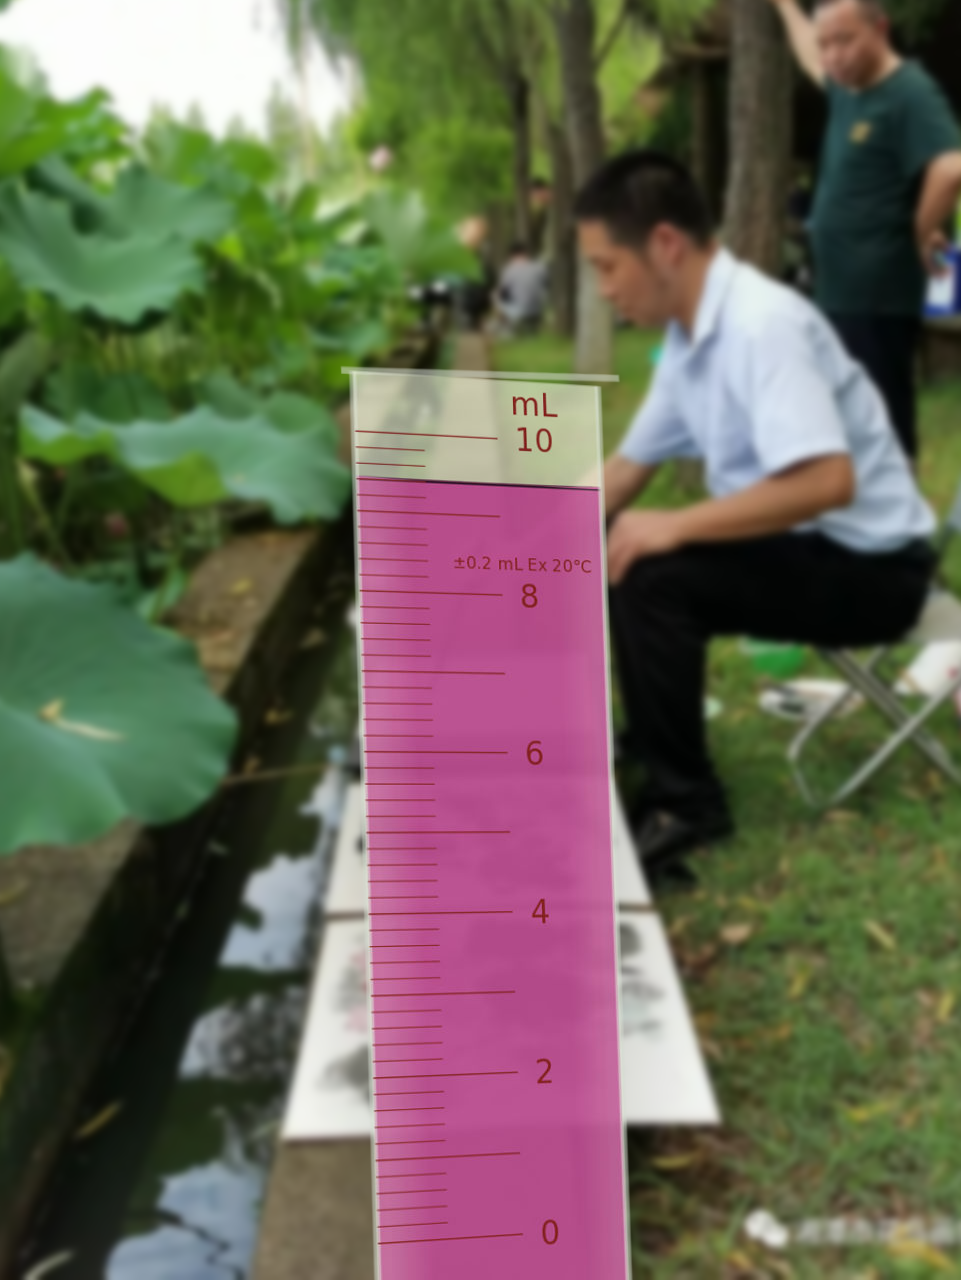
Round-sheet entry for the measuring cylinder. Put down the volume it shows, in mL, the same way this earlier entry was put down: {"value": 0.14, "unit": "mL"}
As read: {"value": 9.4, "unit": "mL"}
